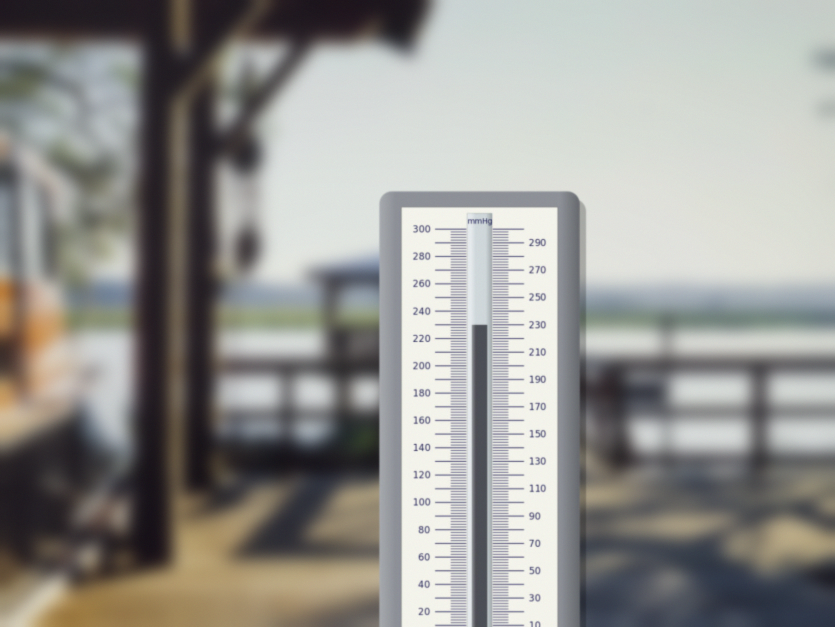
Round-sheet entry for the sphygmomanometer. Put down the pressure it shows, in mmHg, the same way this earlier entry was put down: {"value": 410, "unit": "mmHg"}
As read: {"value": 230, "unit": "mmHg"}
